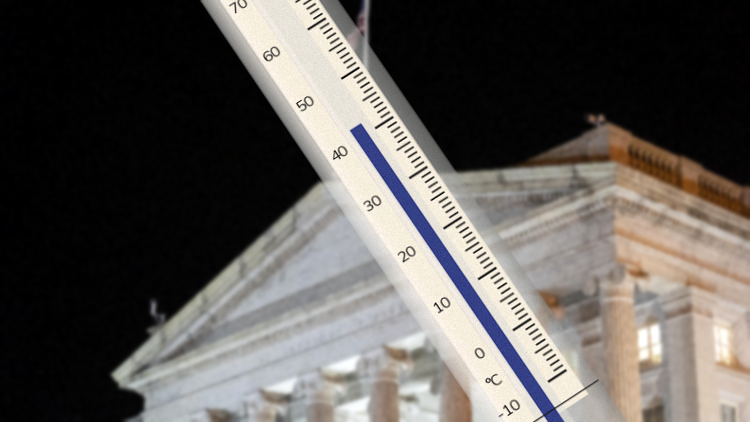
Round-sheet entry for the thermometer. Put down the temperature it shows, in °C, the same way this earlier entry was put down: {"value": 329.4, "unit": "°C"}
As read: {"value": 42, "unit": "°C"}
